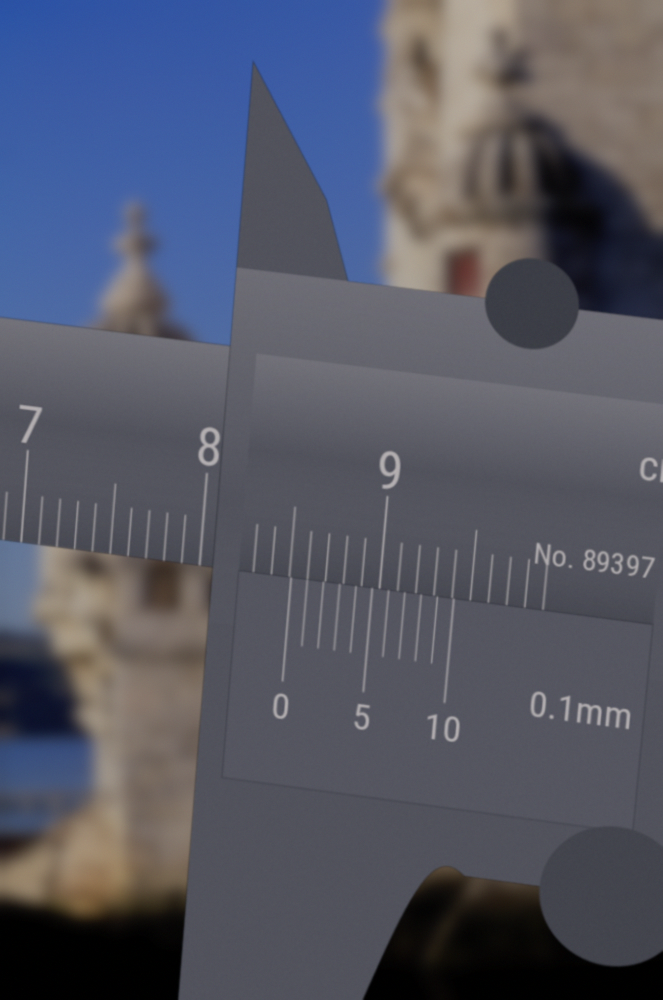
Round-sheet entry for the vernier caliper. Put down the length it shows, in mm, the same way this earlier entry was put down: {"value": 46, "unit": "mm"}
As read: {"value": 85.1, "unit": "mm"}
